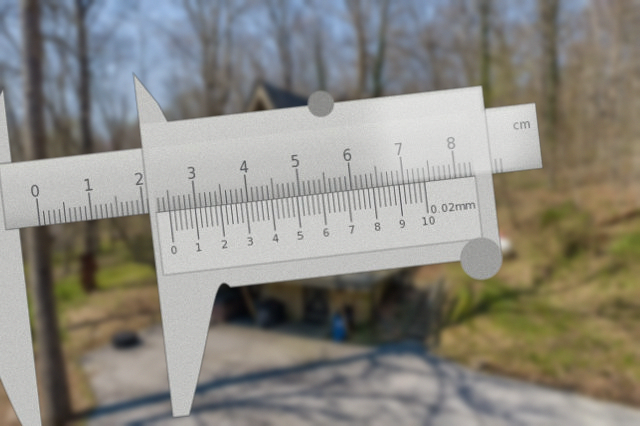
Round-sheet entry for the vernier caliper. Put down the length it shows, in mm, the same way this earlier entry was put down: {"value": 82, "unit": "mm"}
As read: {"value": 25.0, "unit": "mm"}
